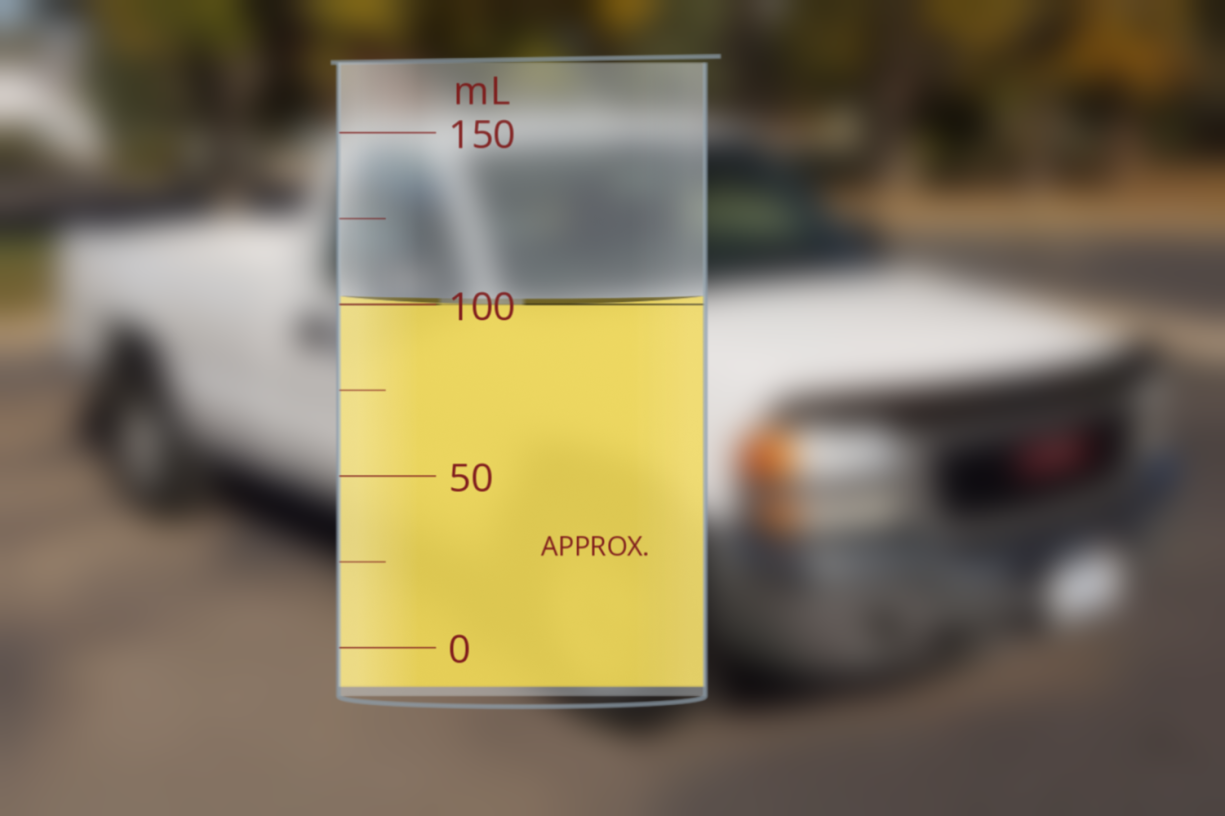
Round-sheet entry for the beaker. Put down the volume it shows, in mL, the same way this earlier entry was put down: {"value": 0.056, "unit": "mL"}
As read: {"value": 100, "unit": "mL"}
